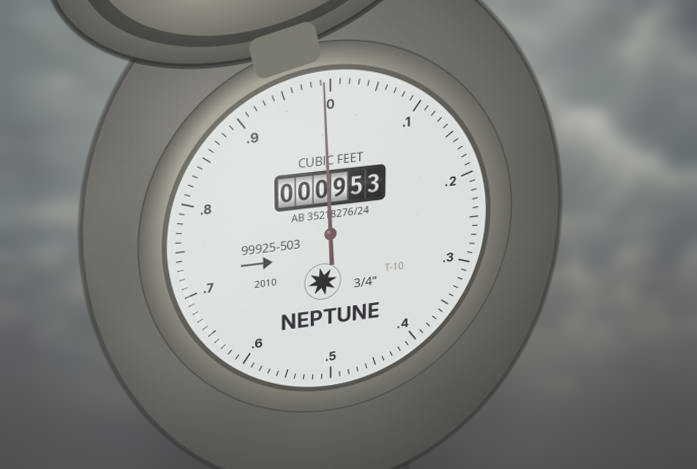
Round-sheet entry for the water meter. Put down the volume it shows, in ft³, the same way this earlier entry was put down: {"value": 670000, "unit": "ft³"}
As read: {"value": 952.99, "unit": "ft³"}
